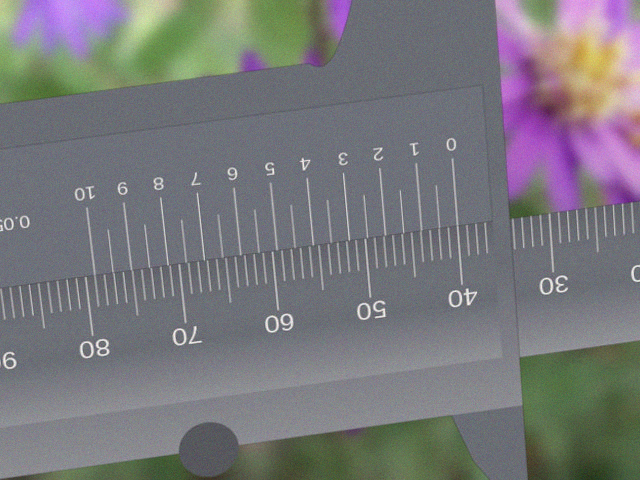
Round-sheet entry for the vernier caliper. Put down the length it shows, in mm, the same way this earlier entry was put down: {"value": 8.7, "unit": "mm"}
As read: {"value": 40.0, "unit": "mm"}
